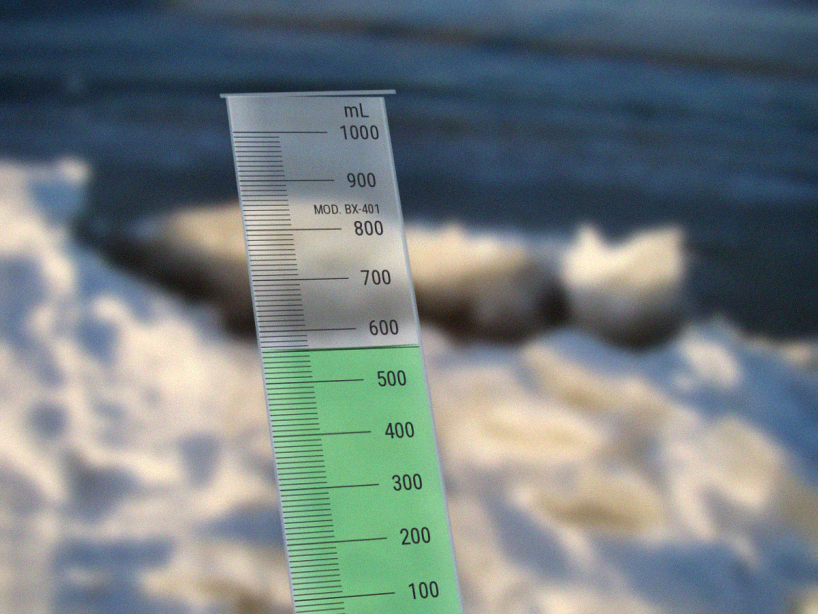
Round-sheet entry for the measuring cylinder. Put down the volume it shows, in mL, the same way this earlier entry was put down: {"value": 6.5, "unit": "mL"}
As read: {"value": 560, "unit": "mL"}
